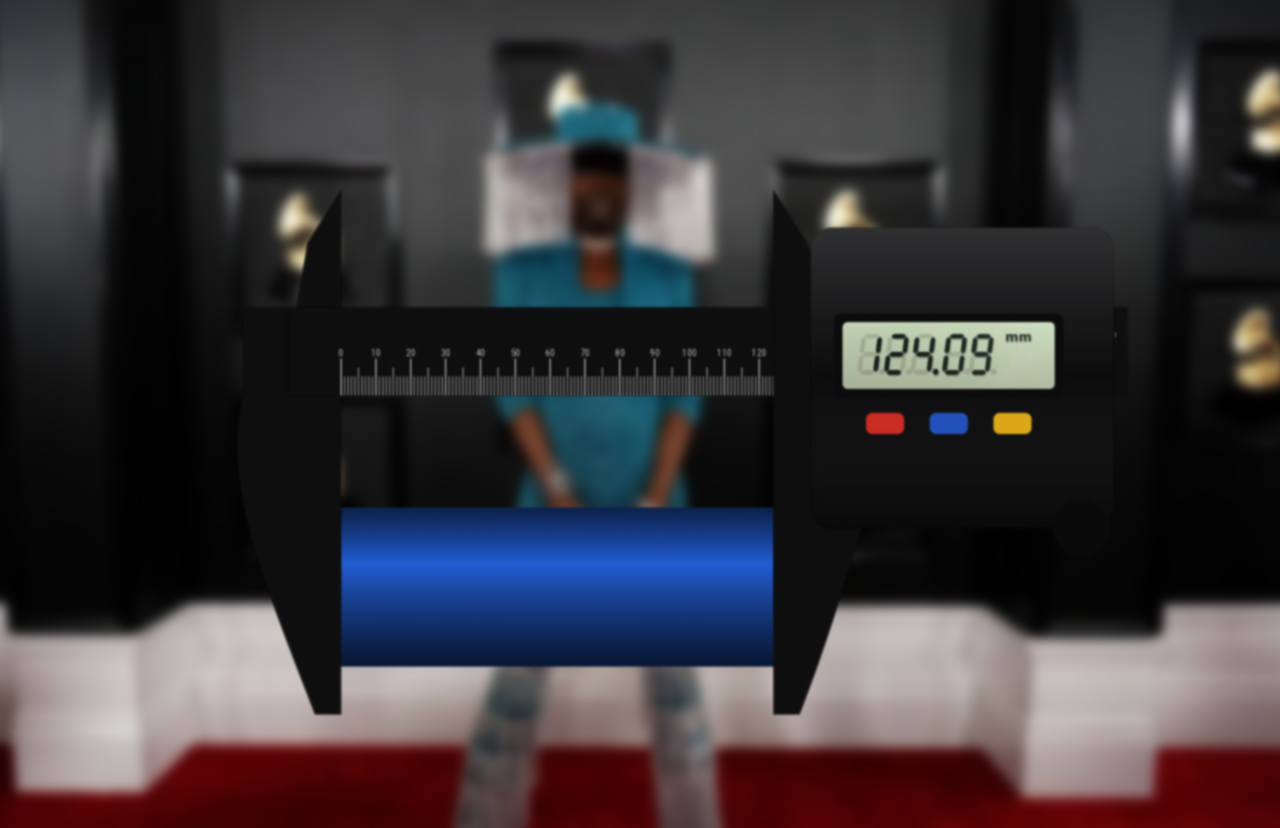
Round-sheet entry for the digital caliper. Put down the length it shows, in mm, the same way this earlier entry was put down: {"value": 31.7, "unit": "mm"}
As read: {"value": 124.09, "unit": "mm"}
